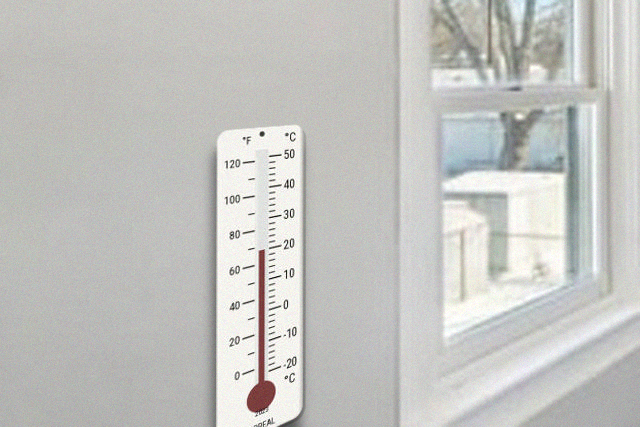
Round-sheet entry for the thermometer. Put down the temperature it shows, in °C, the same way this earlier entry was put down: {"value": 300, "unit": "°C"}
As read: {"value": 20, "unit": "°C"}
